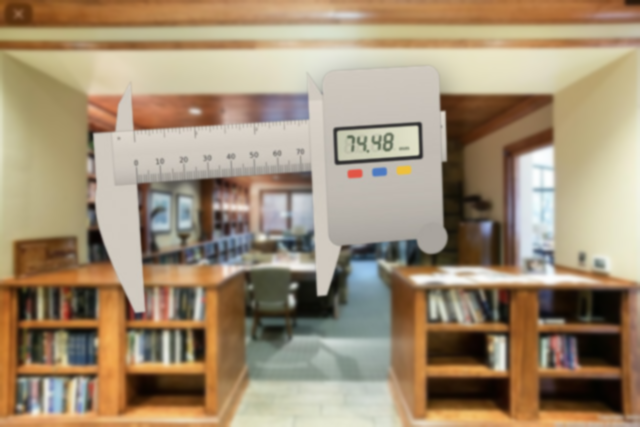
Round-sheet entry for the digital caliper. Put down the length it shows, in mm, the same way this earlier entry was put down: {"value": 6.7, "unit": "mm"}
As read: {"value": 74.48, "unit": "mm"}
